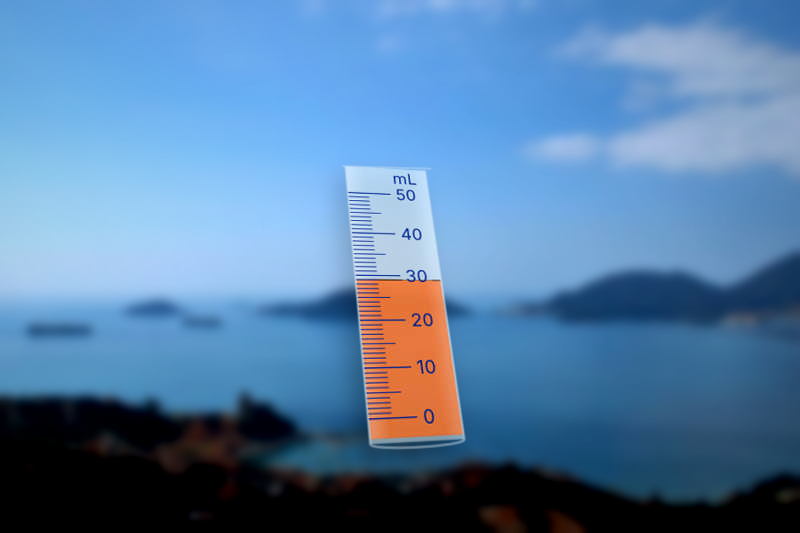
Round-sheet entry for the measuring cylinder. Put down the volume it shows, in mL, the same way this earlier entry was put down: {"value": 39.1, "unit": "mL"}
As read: {"value": 29, "unit": "mL"}
